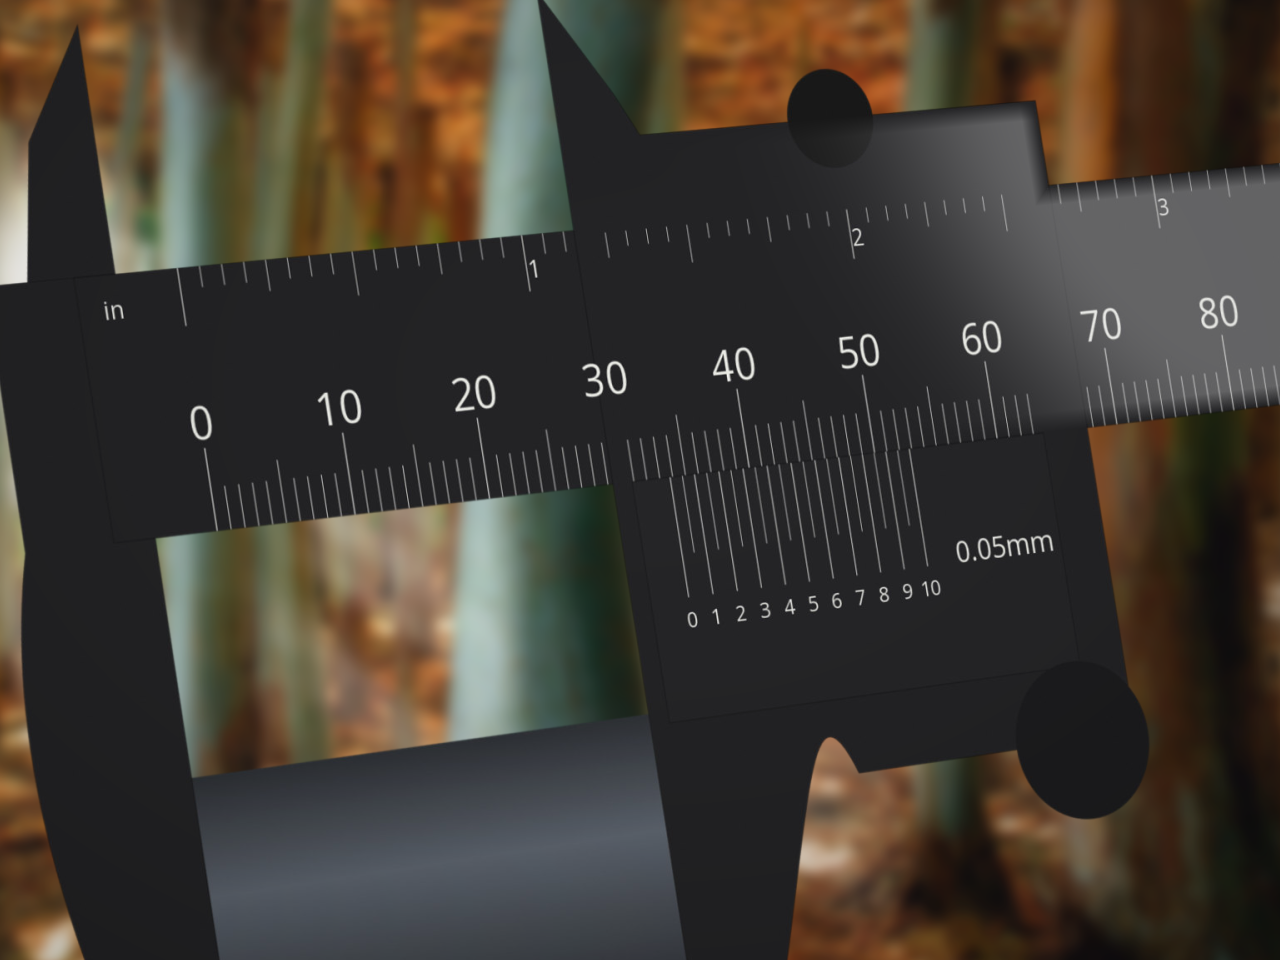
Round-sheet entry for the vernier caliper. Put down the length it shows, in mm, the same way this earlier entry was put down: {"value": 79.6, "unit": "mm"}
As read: {"value": 33.8, "unit": "mm"}
